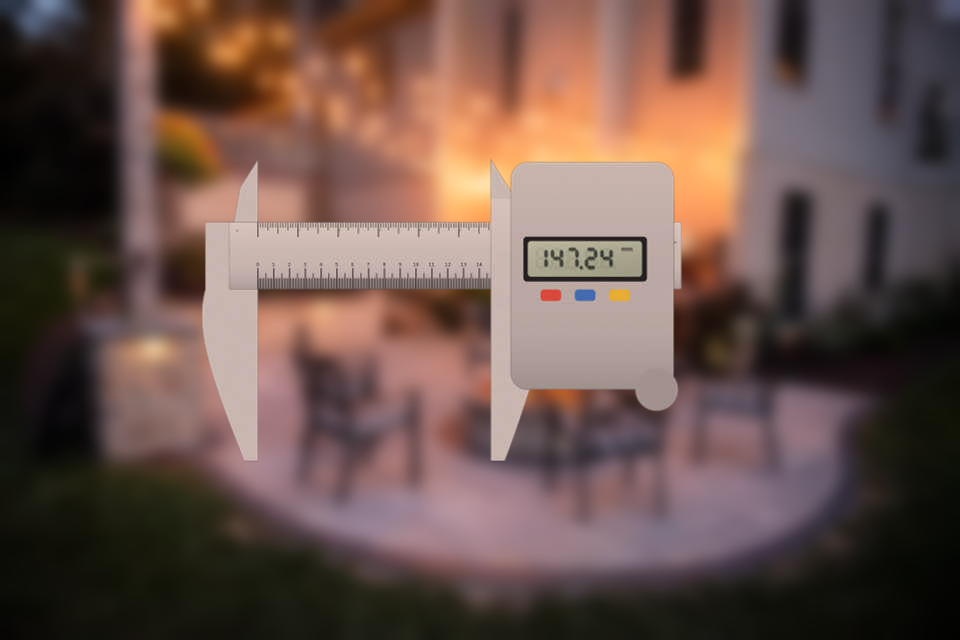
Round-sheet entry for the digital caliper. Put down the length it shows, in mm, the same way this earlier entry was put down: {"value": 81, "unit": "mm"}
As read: {"value": 147.24, "unit": "mm"}
